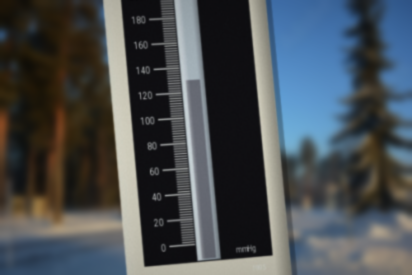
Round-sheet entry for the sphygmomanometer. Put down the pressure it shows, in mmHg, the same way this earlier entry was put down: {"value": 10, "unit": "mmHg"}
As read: {"value": 130, "unit": "mmHg"}
